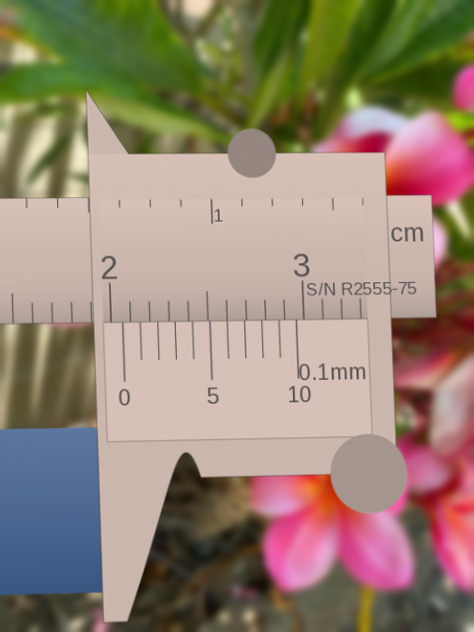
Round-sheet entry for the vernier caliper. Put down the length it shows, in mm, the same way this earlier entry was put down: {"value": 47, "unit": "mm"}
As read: {"value": 20.6, "unit": "mm"}
